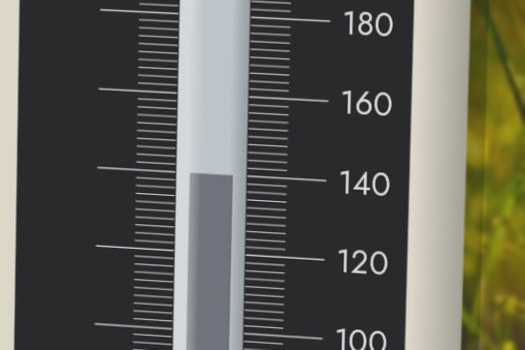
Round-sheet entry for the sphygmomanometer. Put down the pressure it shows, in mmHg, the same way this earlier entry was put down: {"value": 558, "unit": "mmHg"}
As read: {"value": 140, "unit": "mmHg"}
